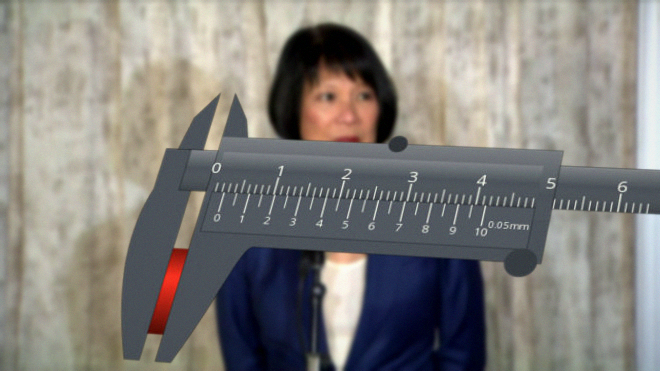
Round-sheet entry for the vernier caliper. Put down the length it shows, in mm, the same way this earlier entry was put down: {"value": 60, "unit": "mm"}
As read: {"value": 2.4, "unit": "mm"}
